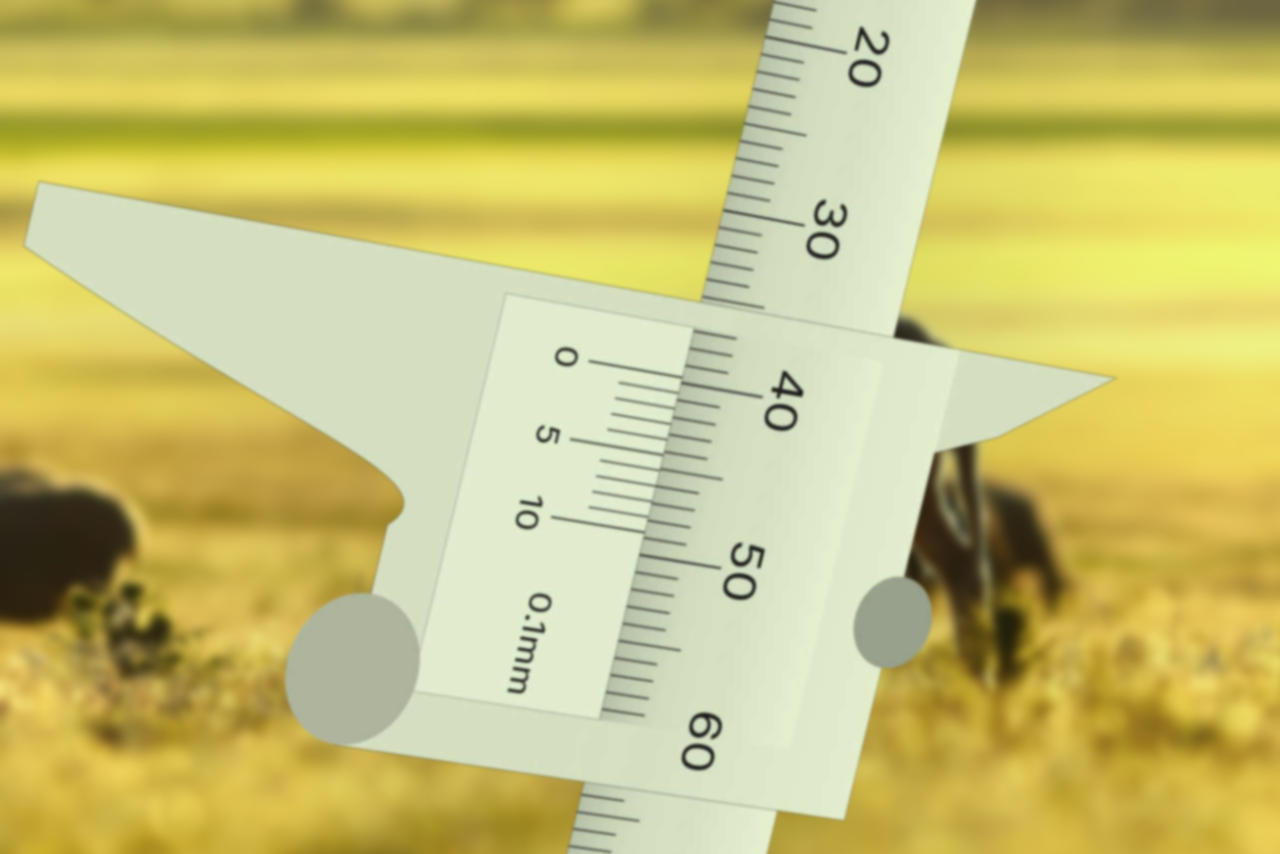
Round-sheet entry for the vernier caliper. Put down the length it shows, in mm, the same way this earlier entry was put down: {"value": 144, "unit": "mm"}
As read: {"value": 39.7, "unit": "mm"}
